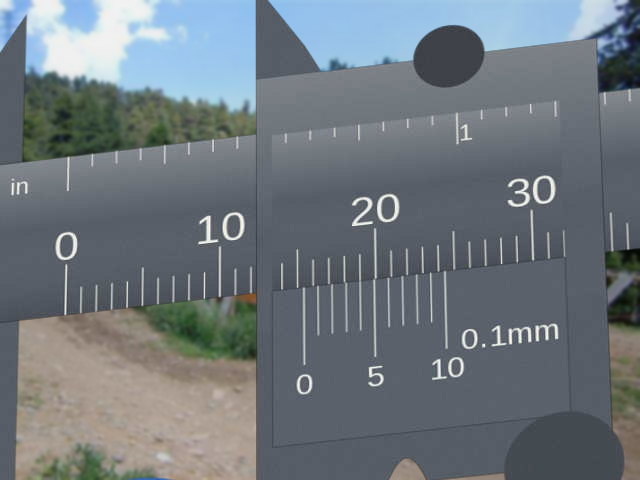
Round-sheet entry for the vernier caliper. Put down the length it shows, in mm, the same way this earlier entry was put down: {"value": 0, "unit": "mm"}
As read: {"value": 15.4, "unit": "mm"}
